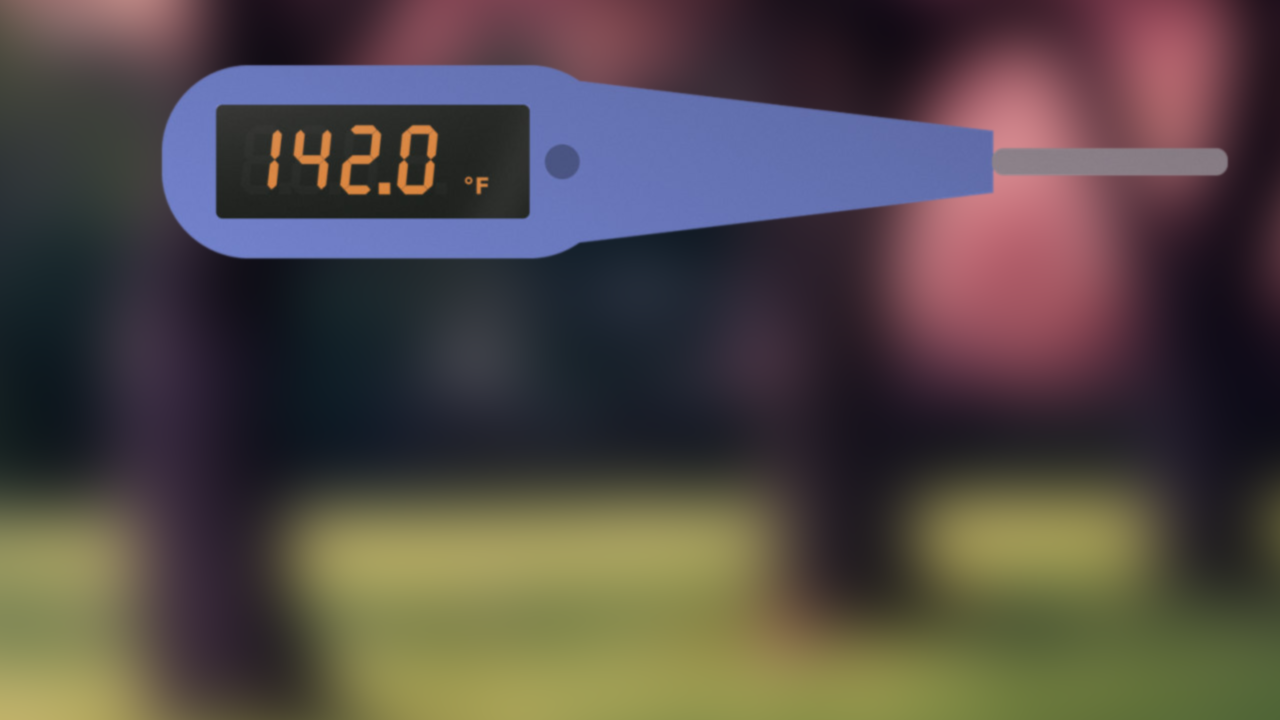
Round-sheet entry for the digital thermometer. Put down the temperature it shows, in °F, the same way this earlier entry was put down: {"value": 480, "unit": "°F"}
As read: {"value": 142.0, "unit": "°F"}
